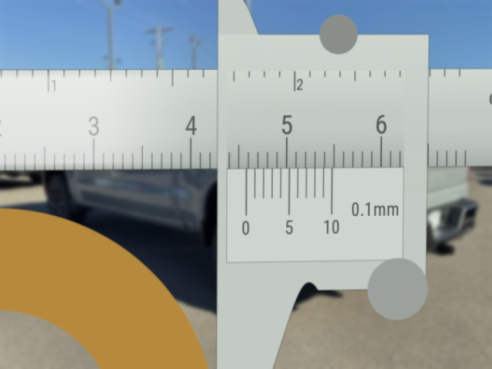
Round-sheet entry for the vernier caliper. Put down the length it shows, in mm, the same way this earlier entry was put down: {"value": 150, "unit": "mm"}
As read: {"value": 45.8, "unit": "mm"}
